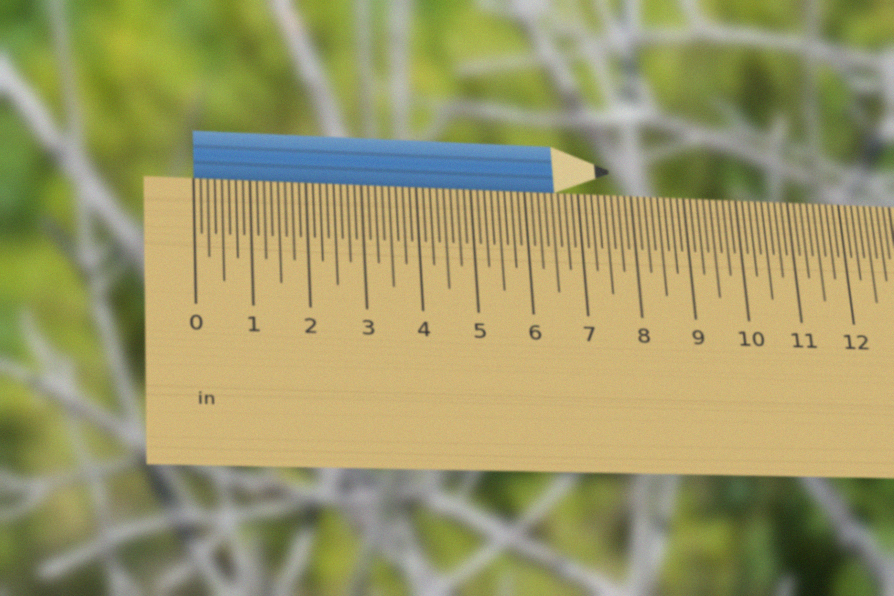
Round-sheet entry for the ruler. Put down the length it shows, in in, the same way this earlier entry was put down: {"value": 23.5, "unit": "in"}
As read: {"value": 7.625, "unit": "in"}
